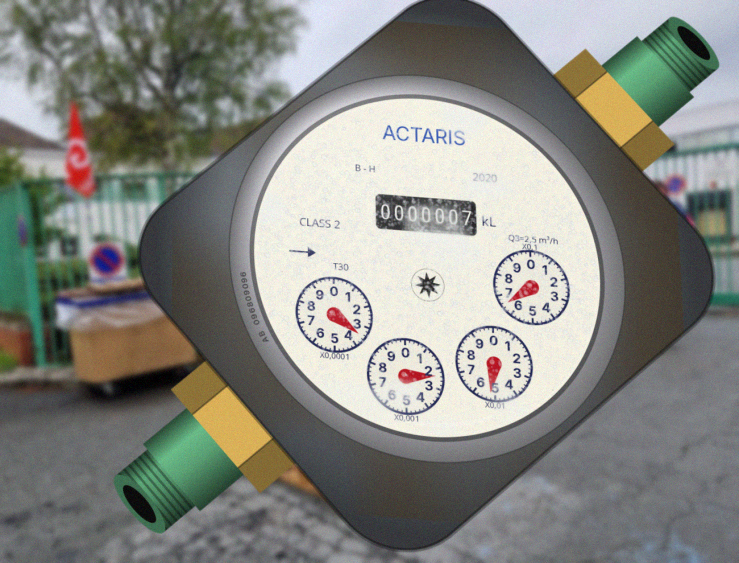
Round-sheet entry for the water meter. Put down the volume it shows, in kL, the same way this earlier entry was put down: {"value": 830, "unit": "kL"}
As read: {"value": 7.6523, "unit": "kL"}
